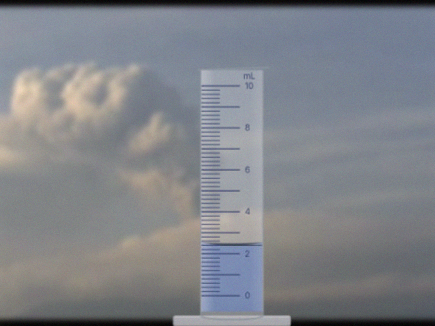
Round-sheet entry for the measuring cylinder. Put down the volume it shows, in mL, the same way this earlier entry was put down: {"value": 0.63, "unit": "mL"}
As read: {"value": 2.4, "unit": "mL"}
